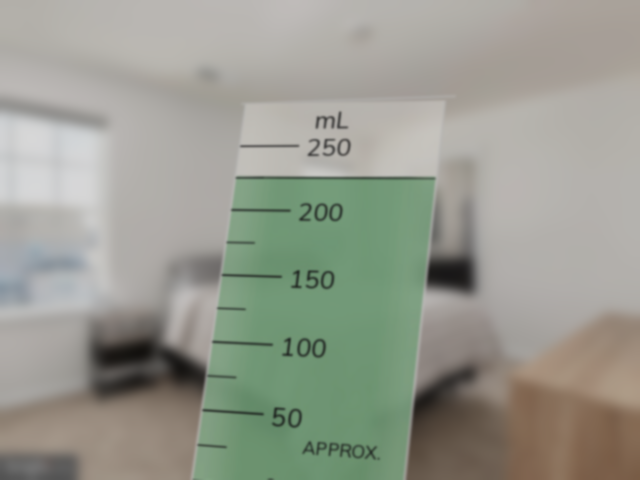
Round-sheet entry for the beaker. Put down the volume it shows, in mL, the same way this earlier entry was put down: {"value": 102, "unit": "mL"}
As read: {"value": 225, "unit": "mL"}
